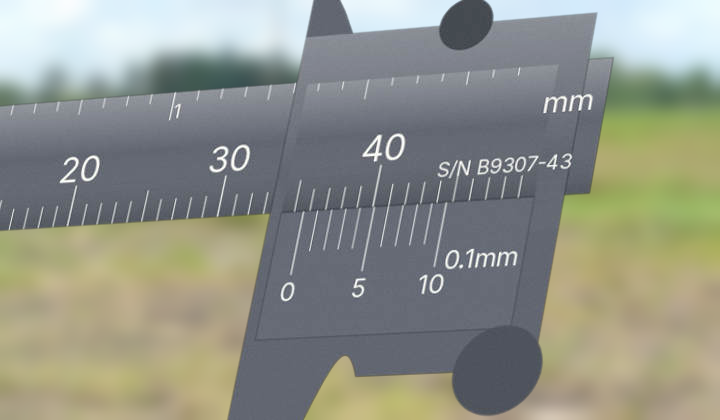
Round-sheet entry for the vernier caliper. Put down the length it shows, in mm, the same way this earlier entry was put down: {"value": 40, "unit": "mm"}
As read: {"value": 35.6, "unit": "mm"}
